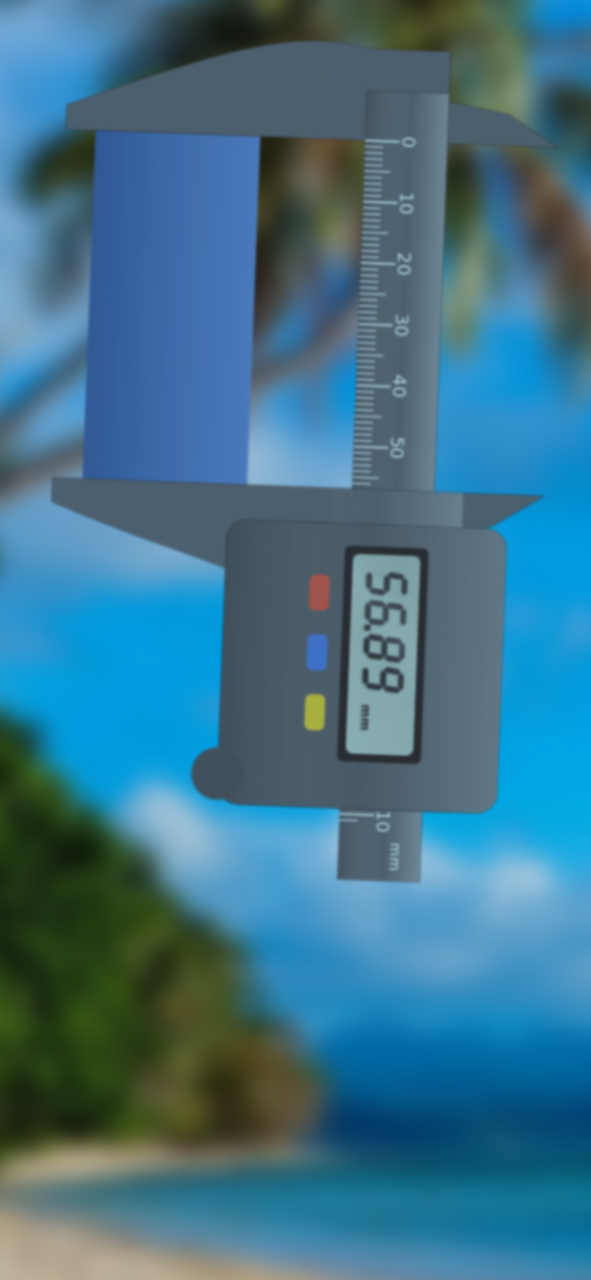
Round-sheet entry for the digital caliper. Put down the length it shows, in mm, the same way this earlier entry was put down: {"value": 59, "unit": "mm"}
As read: {"value": 56.89, "unit": "mm"}
